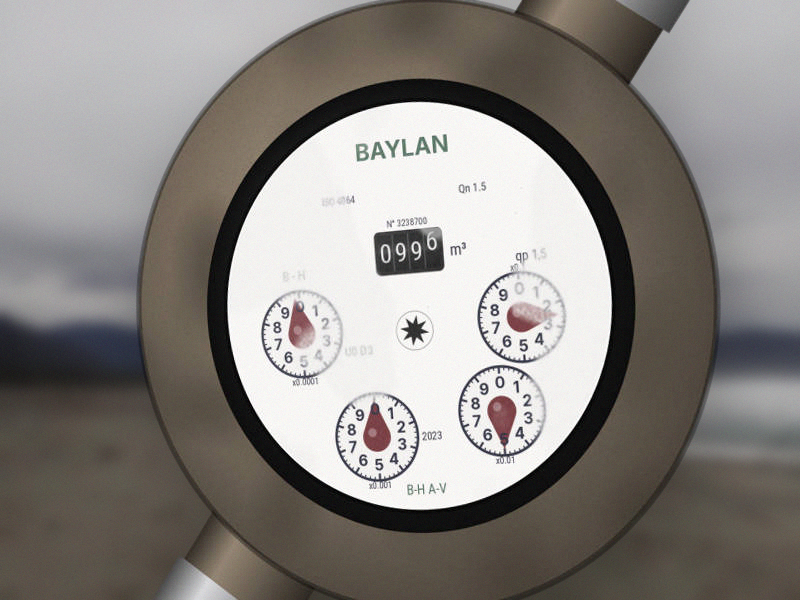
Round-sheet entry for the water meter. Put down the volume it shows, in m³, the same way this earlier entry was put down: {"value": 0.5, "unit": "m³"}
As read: {"value": 996.2499, "unit": "m³"}
